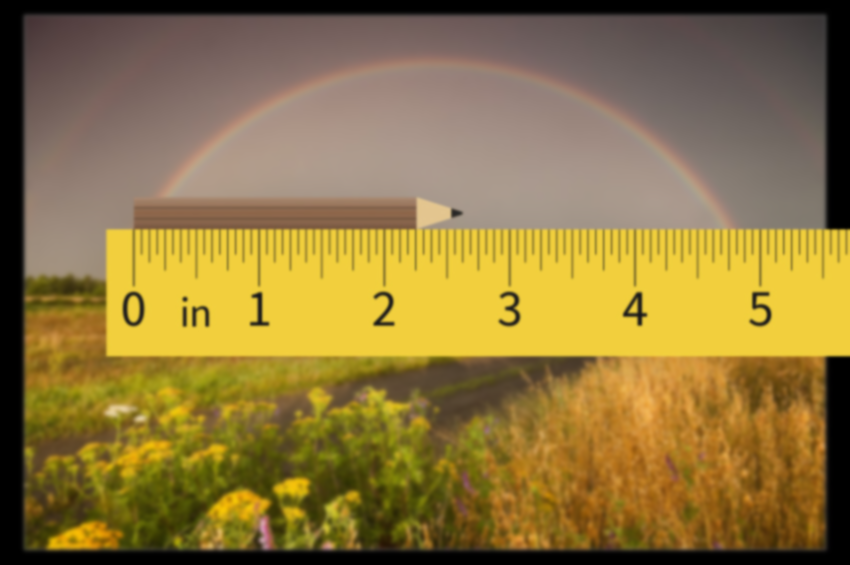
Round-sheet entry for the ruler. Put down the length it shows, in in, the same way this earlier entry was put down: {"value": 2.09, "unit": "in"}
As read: {"value": 2.625, "unit": "in"}
